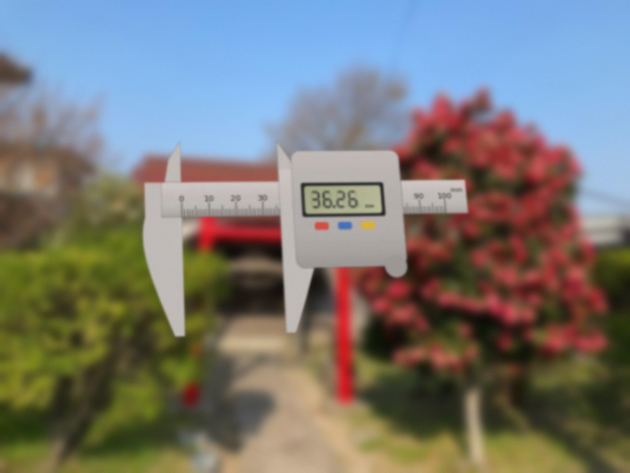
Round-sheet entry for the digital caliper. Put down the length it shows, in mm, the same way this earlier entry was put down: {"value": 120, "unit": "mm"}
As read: {"value": 36.26, "unit": "mm"}
